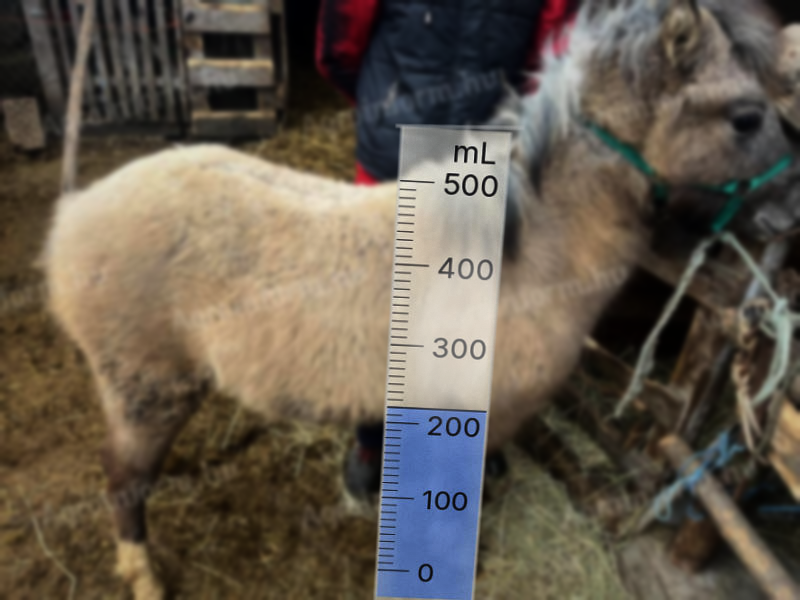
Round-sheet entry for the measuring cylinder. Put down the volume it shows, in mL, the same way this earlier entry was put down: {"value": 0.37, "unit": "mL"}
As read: {"value": 220, "unit": "mL"}
